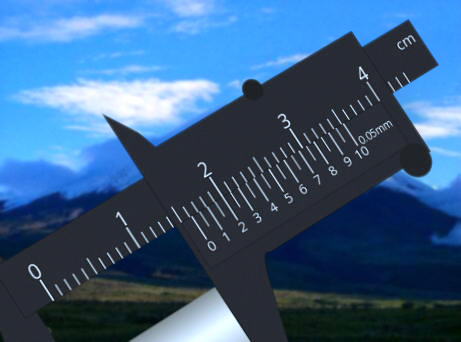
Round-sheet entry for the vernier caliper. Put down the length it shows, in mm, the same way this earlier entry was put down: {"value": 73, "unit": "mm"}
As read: {"value": 16.2, "unit": "mm"}
